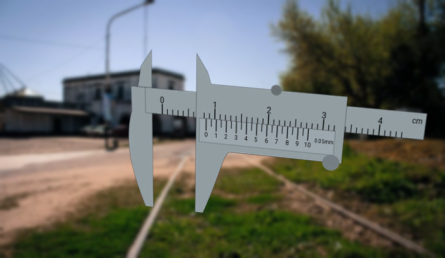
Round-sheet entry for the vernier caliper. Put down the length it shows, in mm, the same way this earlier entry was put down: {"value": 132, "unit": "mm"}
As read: {"value": 8.4, "unit": "mm"}
